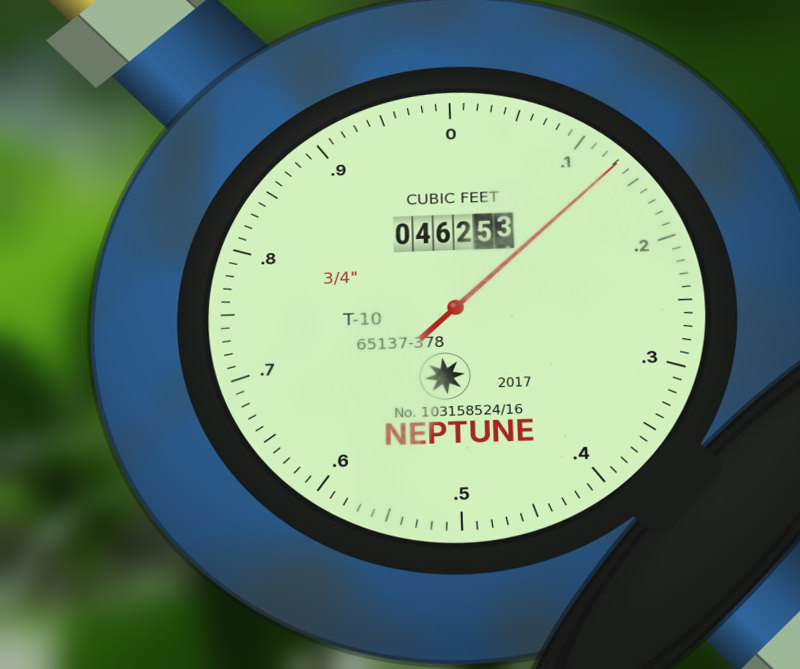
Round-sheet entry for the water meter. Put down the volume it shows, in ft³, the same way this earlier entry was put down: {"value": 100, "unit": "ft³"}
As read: {"value": 46253.13, "unit": "ft³"}
